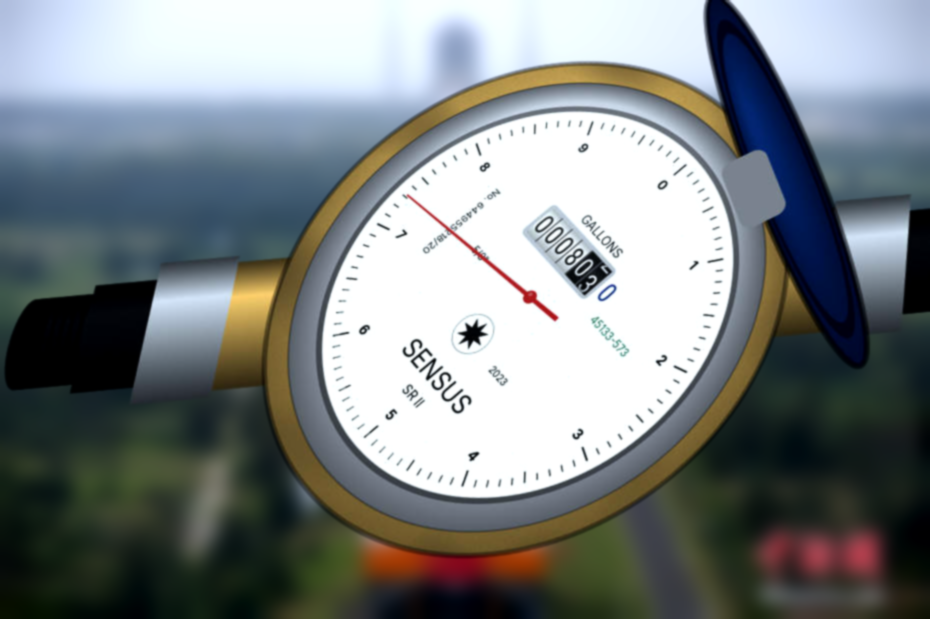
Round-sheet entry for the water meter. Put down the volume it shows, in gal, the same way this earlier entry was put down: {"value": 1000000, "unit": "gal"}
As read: {"value": 8027.3, "unit": "gal"}
